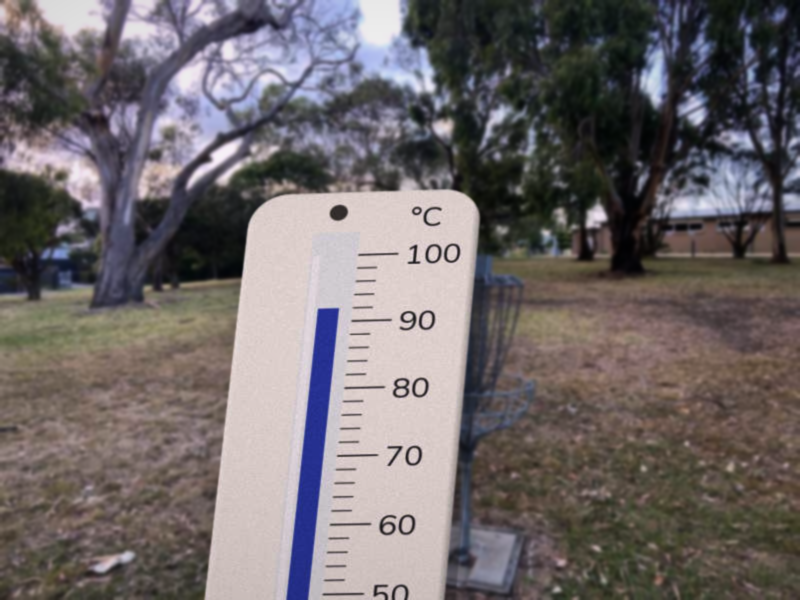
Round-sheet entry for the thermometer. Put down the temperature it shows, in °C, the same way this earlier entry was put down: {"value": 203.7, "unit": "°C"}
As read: {"value": 92, "unit": "°C"}
